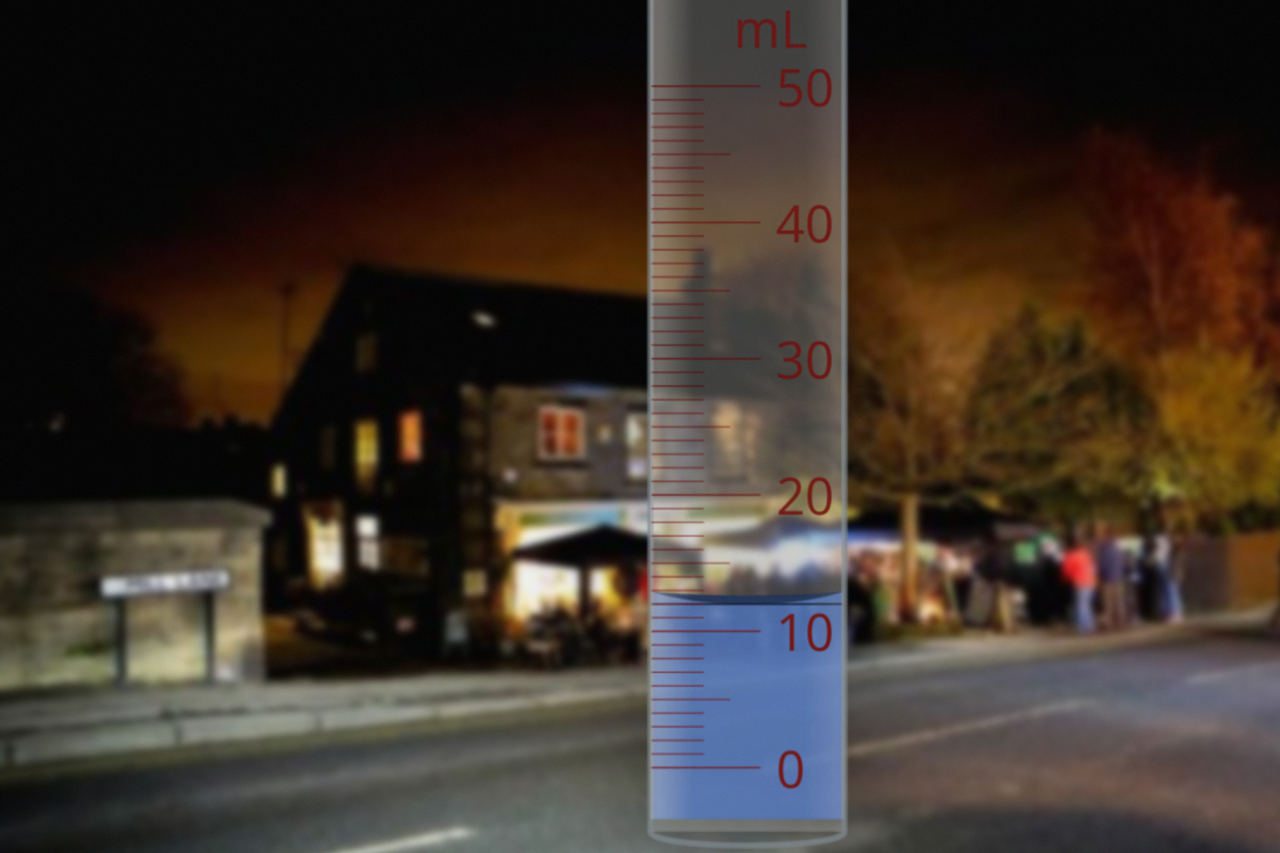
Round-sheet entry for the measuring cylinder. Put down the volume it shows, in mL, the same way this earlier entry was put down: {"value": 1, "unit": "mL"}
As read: {"value": 12, "unit": "mL"}
